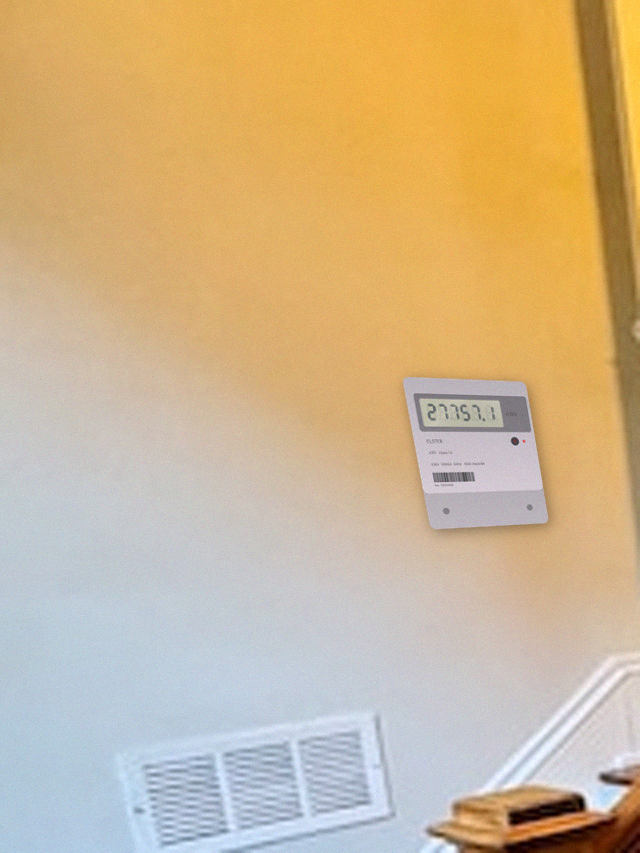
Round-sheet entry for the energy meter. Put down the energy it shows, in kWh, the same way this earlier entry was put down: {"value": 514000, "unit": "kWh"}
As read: {"value": 27757.1, "unit": "kWh"}
